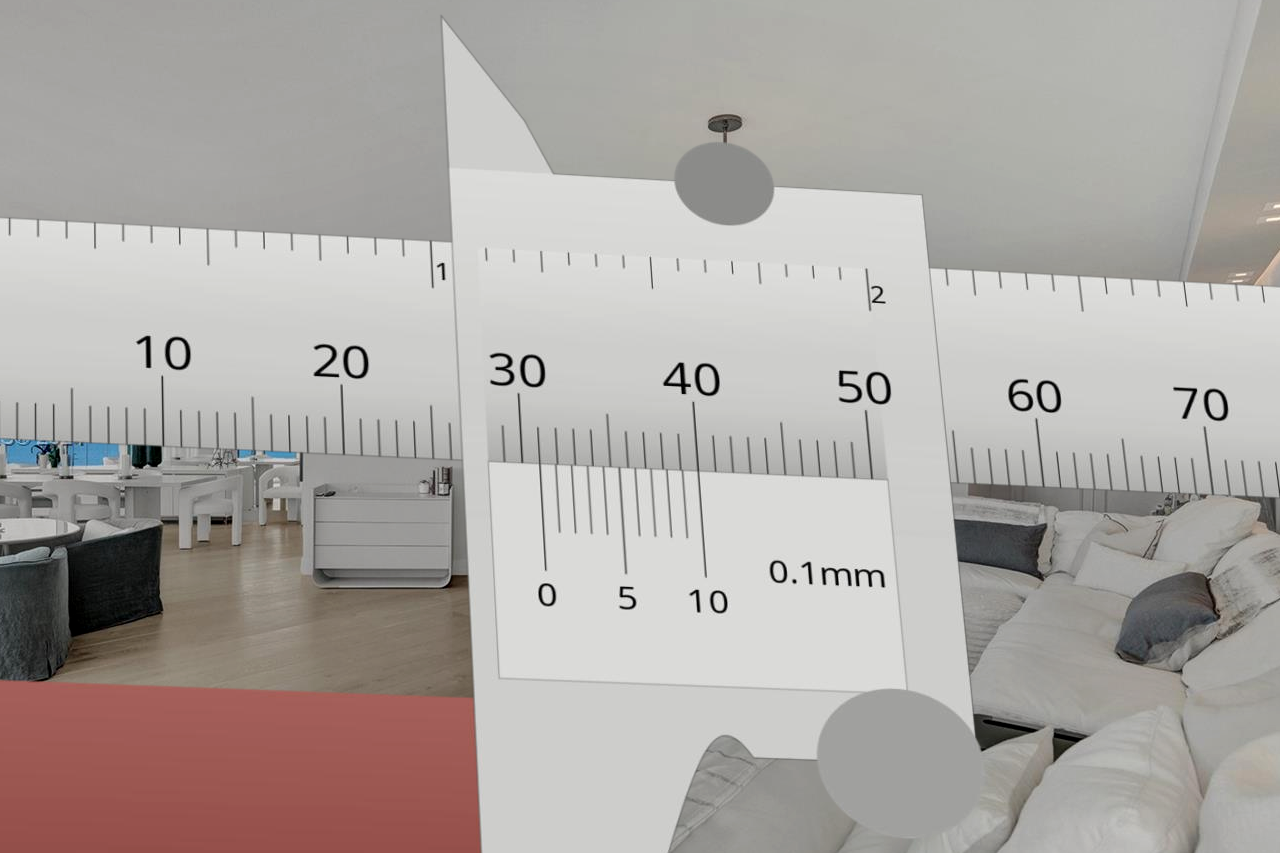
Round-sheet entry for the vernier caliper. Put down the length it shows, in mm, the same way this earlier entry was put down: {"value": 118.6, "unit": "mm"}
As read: {"value": 31.0, "unit": "mm"}
